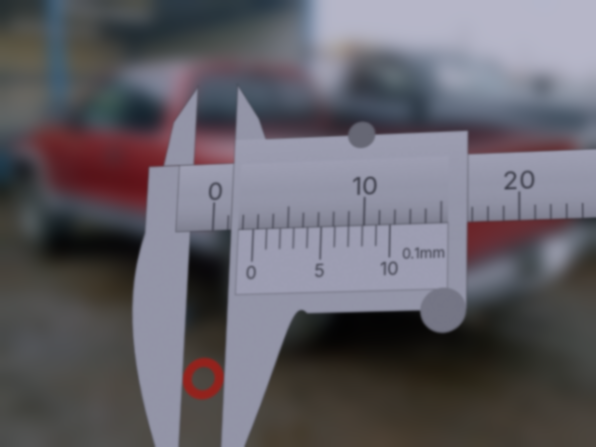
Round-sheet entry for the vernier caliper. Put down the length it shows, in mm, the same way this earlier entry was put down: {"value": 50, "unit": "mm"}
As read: {"value": 2.7, "unit": "mm"}
